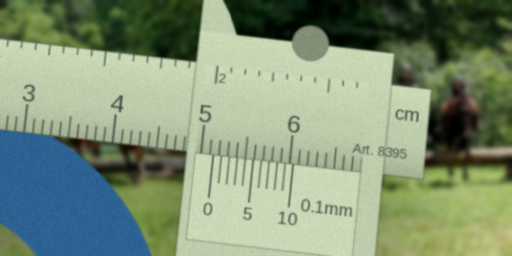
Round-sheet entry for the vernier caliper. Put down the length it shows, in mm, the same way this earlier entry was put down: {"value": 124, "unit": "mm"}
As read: {"value": 51.4, "unit": "mm"}
